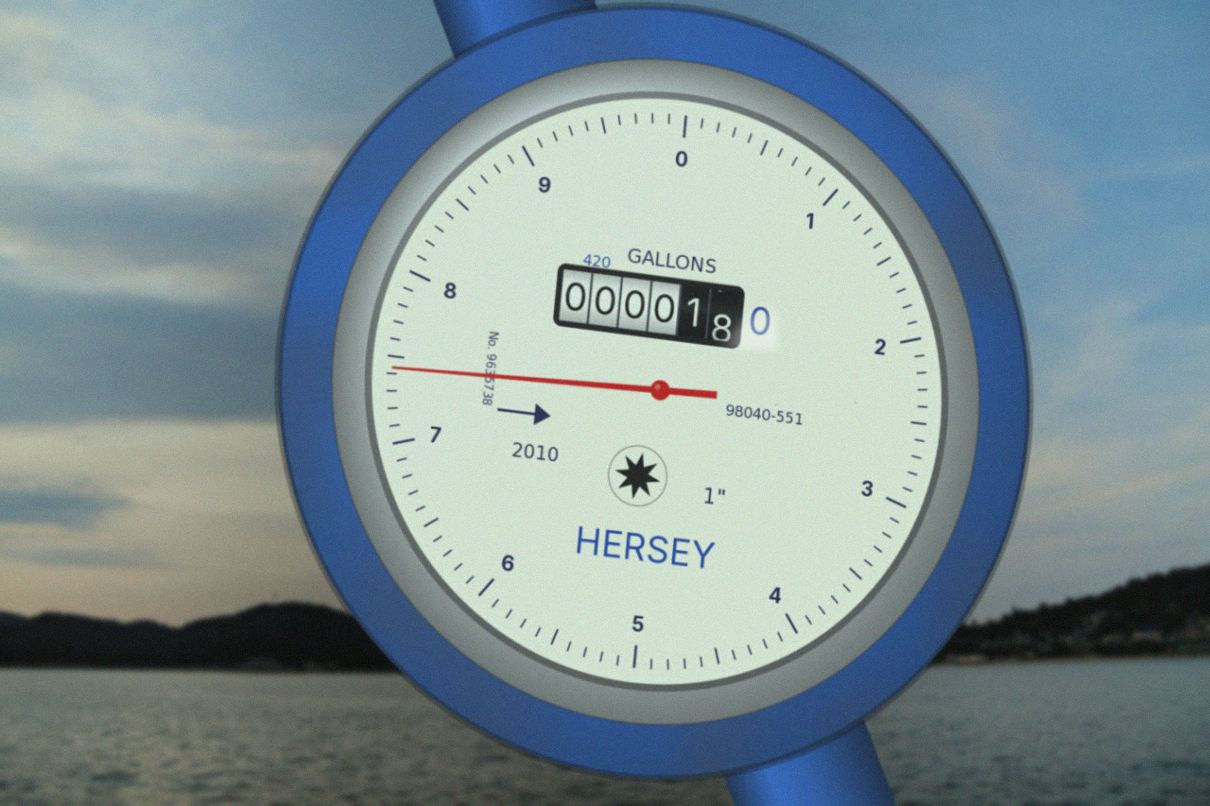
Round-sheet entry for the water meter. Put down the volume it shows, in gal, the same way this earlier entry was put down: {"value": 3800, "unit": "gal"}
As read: {"value": 177.4, "unit": "gal"}
